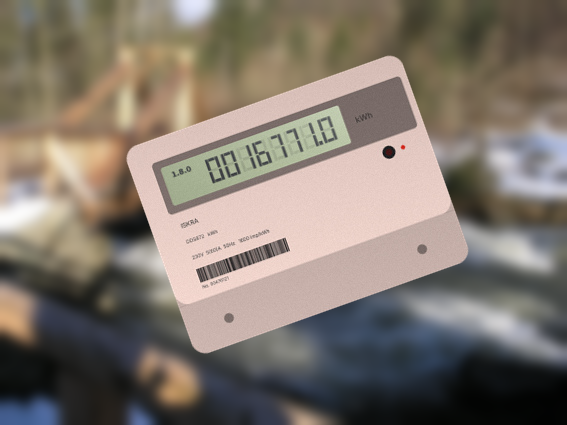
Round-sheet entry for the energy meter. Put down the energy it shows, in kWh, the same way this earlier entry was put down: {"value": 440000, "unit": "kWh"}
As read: {"value": 16771.0, "unit": "kWh"}
